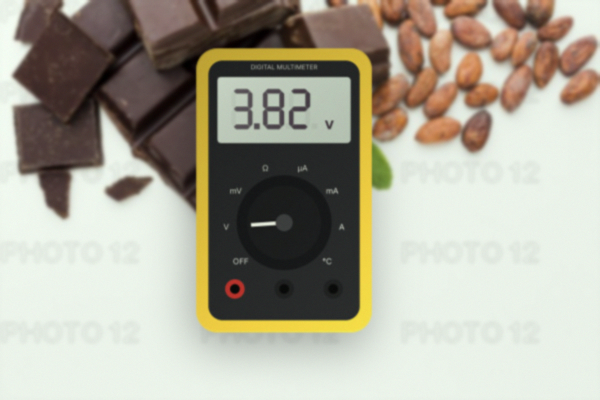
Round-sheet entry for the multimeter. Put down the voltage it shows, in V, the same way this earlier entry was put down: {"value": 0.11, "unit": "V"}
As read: {"value": 3.82, "unit": "V"}
